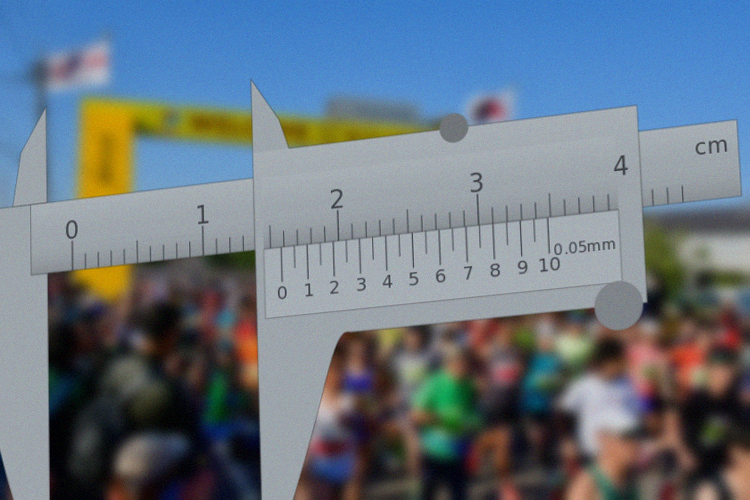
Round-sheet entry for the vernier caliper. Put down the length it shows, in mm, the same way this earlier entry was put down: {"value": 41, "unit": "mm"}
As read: {"value": 15.8, "unit": "mm"}
